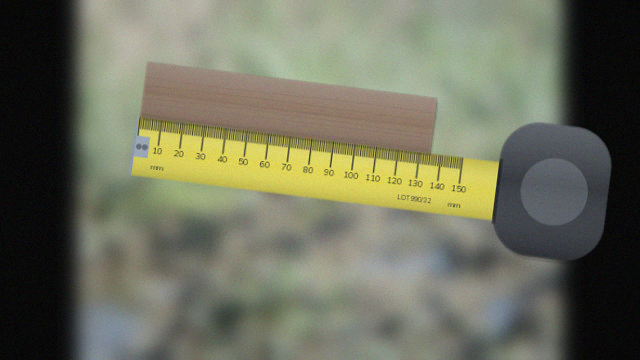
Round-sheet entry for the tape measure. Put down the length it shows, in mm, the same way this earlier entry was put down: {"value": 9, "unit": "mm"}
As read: {"value": 135, "unit": "mm"}
